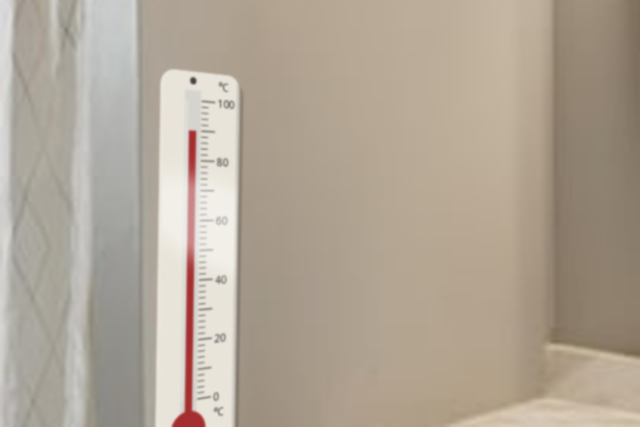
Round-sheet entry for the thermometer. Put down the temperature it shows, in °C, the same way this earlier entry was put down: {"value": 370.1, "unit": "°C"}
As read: {"value": 90, "unit": "°C"}
